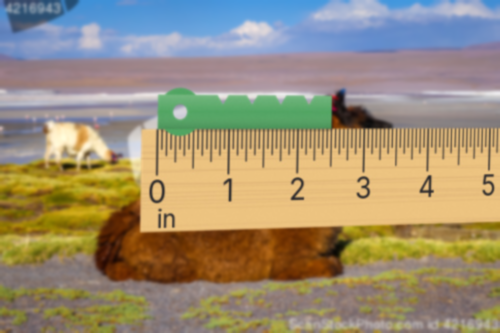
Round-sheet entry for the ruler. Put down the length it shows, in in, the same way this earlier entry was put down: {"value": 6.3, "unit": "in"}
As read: {"value": 2.5, "unit": "in"}
